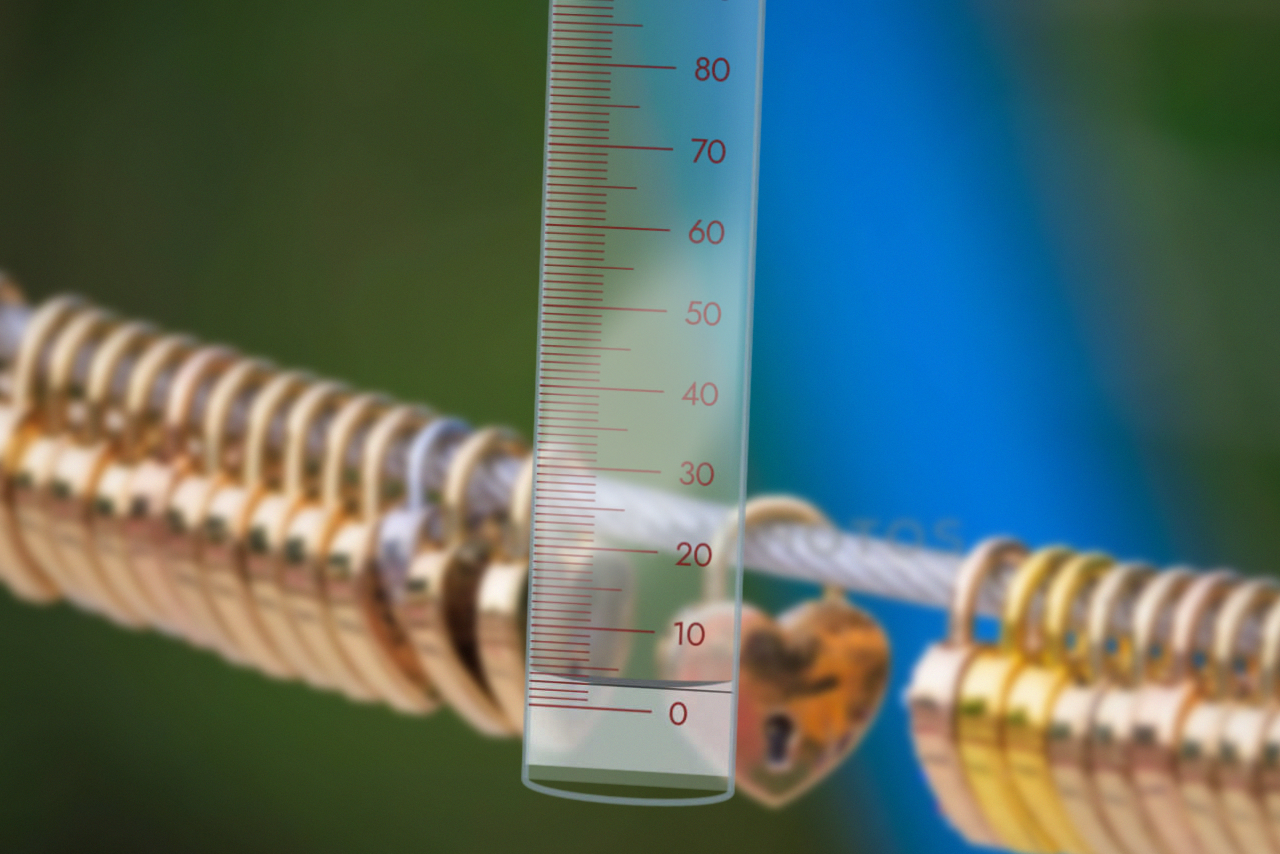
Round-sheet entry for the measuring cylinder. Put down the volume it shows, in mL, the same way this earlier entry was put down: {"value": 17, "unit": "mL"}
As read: {"value": 3, "unit": "mL"}
